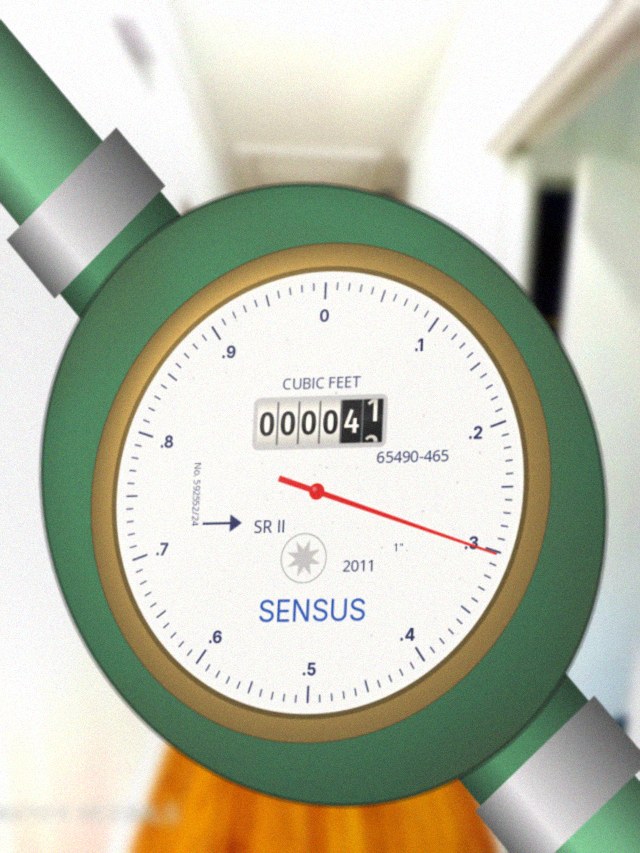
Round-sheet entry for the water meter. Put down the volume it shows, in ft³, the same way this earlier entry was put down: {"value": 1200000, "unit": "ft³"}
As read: {"value": 41.30, "unit": "ft³"}
